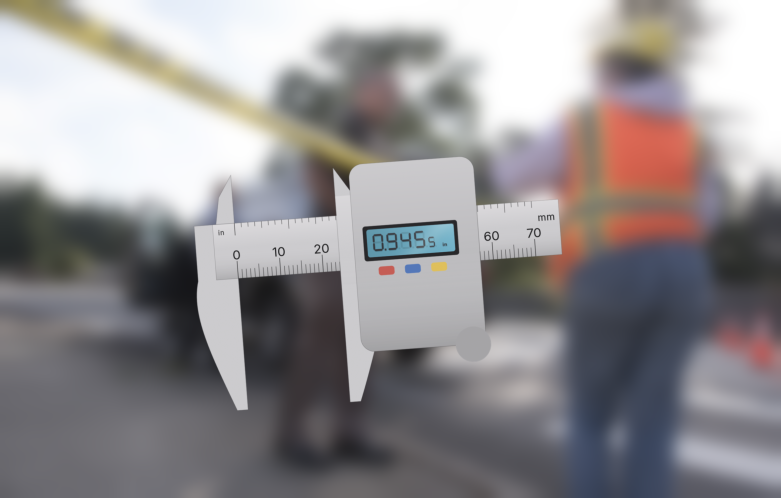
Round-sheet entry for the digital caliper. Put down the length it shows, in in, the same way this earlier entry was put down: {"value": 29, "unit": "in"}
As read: {"value": 0.9455, "unit": "in"}
